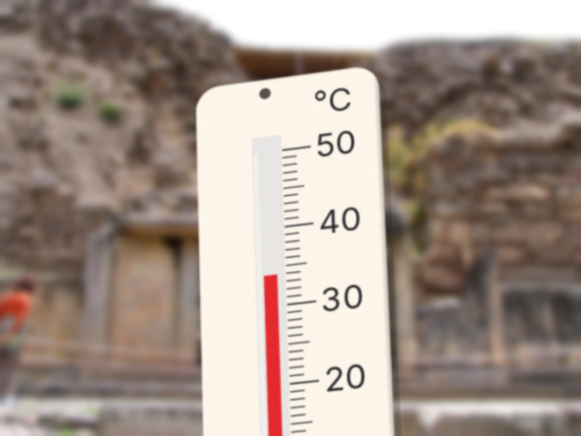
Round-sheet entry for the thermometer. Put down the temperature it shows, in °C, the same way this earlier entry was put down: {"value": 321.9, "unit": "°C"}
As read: {"value": 34, "unit": "°C"}
